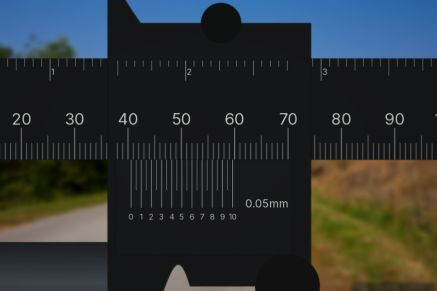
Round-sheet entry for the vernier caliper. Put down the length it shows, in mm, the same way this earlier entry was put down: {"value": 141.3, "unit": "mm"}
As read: {"value": 40.6, "unit": "mm"}
